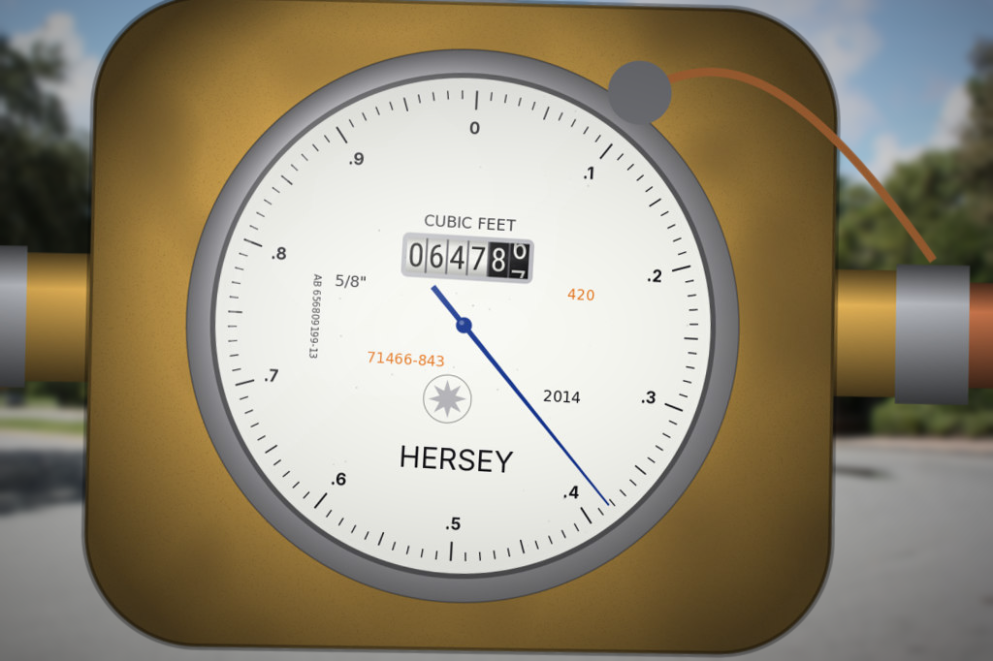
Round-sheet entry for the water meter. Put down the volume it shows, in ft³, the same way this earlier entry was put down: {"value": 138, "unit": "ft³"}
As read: {"value": 64786.38, "unit": "ft³"}
